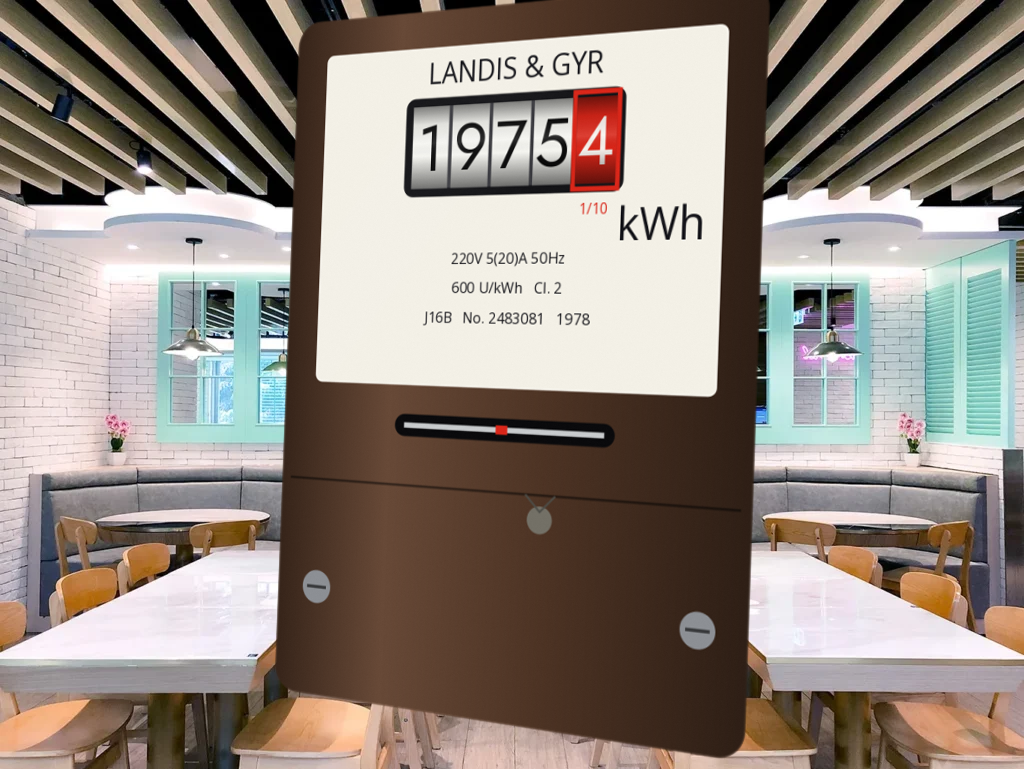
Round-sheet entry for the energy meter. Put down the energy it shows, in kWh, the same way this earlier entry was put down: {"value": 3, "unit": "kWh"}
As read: {"value": 1975.4, "unit": "kWh"}
